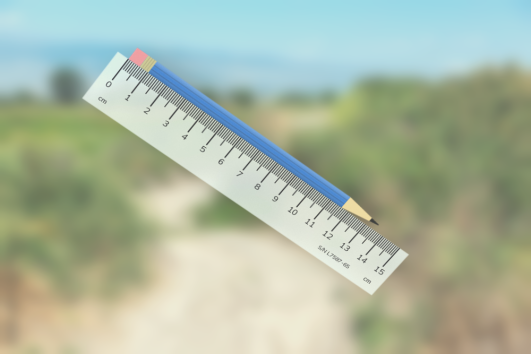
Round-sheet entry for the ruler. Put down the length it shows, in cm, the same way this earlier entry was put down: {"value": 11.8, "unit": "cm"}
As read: {"value": 13.5, "unit": "cm"}
